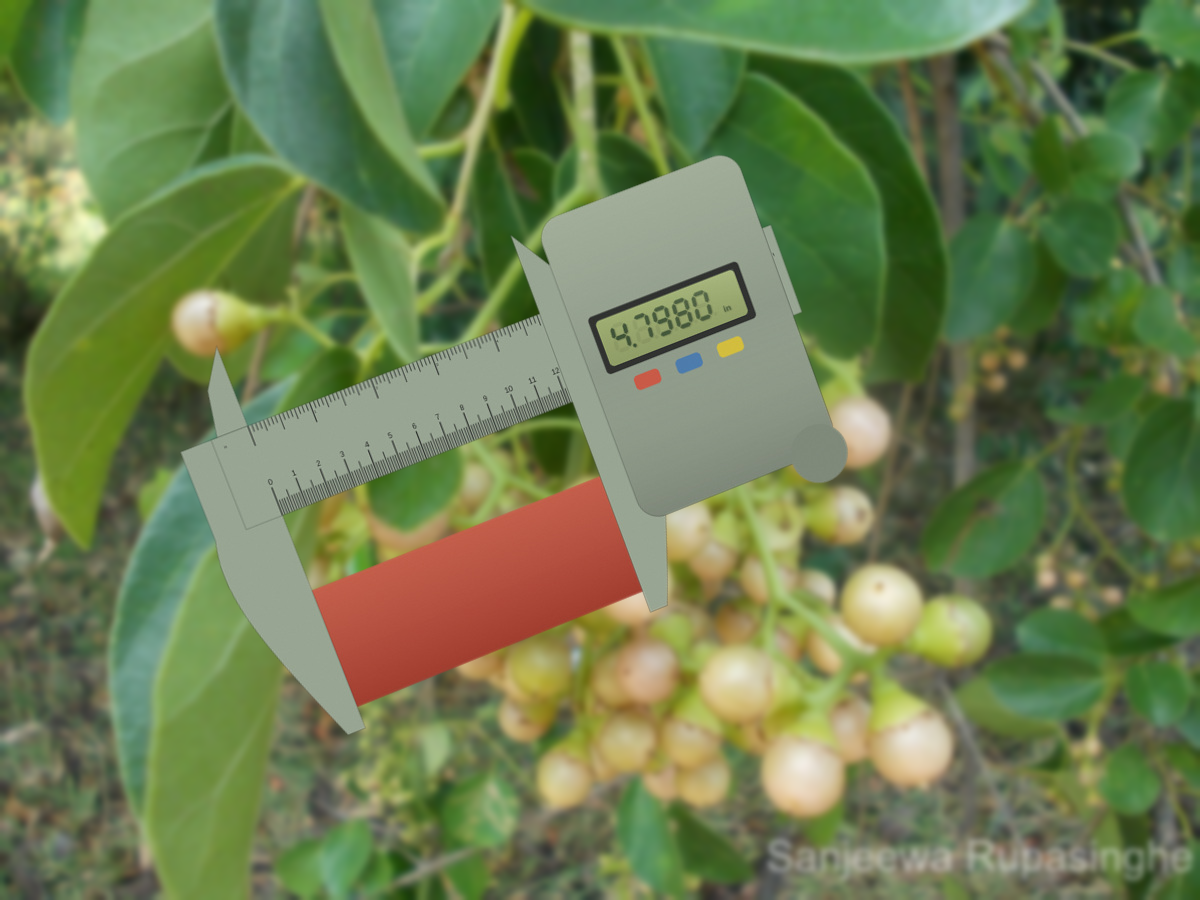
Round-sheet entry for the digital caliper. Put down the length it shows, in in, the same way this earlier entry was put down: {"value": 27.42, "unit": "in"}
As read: {"value": 4.7980, "unit": "in"}
